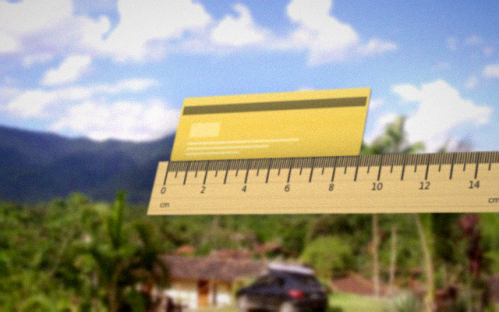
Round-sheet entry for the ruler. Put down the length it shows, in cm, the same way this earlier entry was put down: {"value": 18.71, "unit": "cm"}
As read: {"value": 9, "unit": "cm"}
